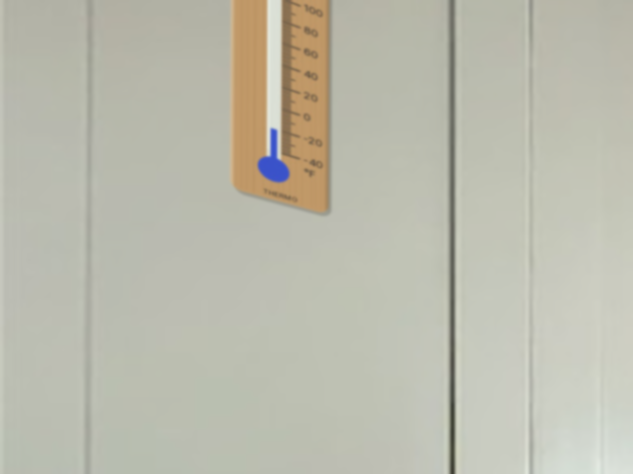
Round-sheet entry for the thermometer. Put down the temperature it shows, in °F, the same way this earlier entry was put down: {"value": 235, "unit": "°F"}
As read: {"value": -20, "unit": "°F"}
